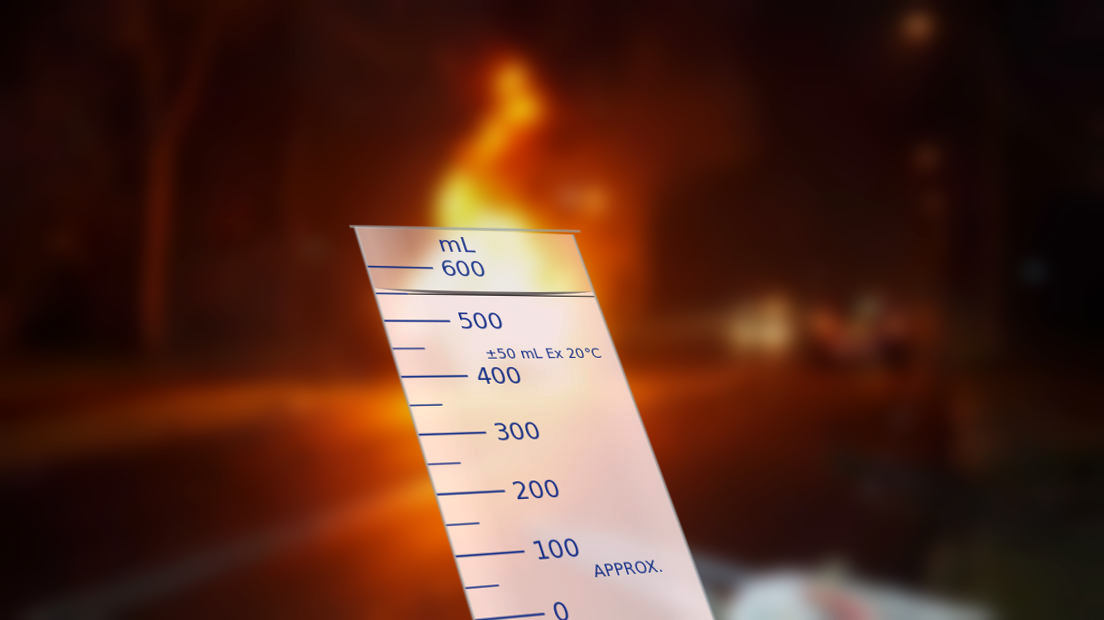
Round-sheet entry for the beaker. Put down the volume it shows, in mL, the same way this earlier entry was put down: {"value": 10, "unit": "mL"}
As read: {"value": 550, "unit": "mL"}
